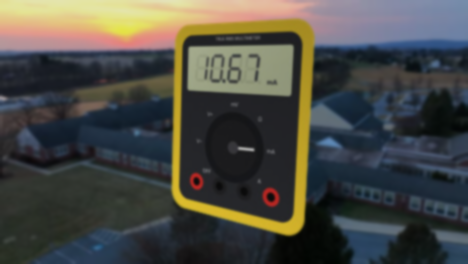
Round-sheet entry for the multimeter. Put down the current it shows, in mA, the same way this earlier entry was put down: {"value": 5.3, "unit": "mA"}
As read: {"value": 10.67, "unit": "mA"}
